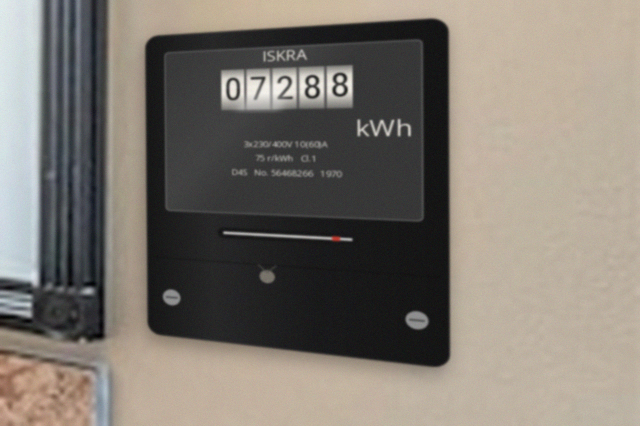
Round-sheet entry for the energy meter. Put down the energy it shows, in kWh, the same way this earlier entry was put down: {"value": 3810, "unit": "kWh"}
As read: {"value": 7288, "unit": "kWh"}
